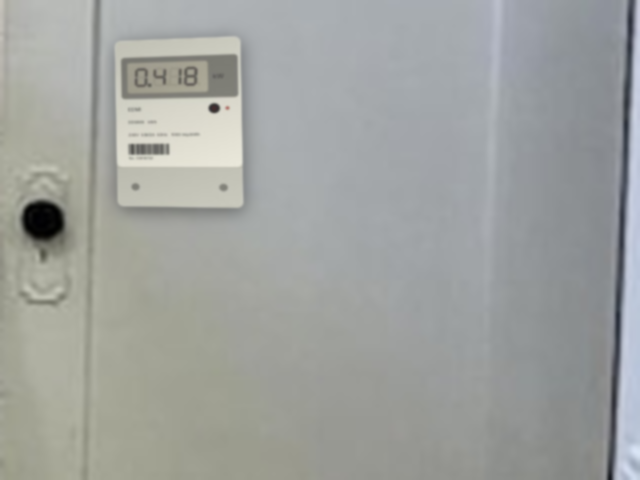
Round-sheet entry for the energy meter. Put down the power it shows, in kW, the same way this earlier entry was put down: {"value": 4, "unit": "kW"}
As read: {"value": 0.418, "unit": "kW"}
